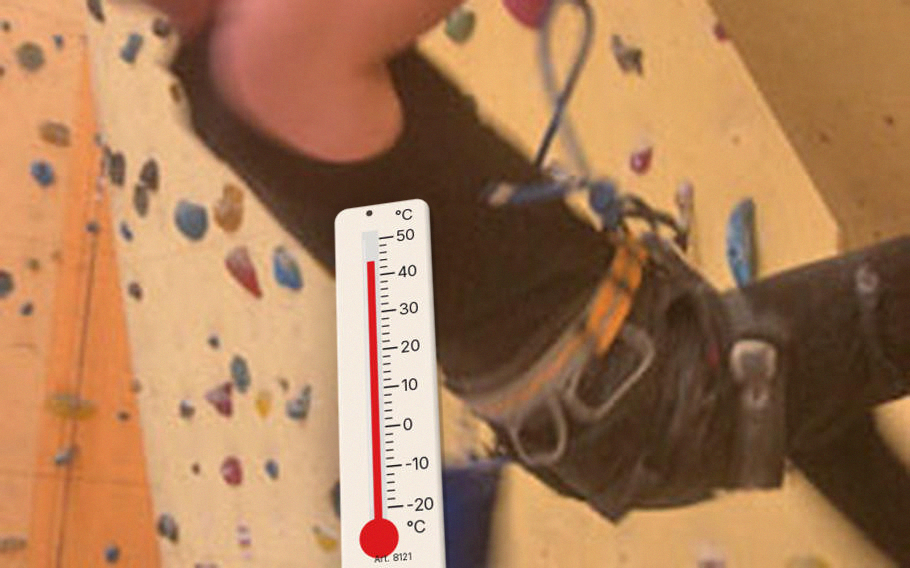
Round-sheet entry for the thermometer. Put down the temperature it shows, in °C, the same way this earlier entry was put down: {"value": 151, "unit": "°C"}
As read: {"value": 44, "unit": "°C"}
